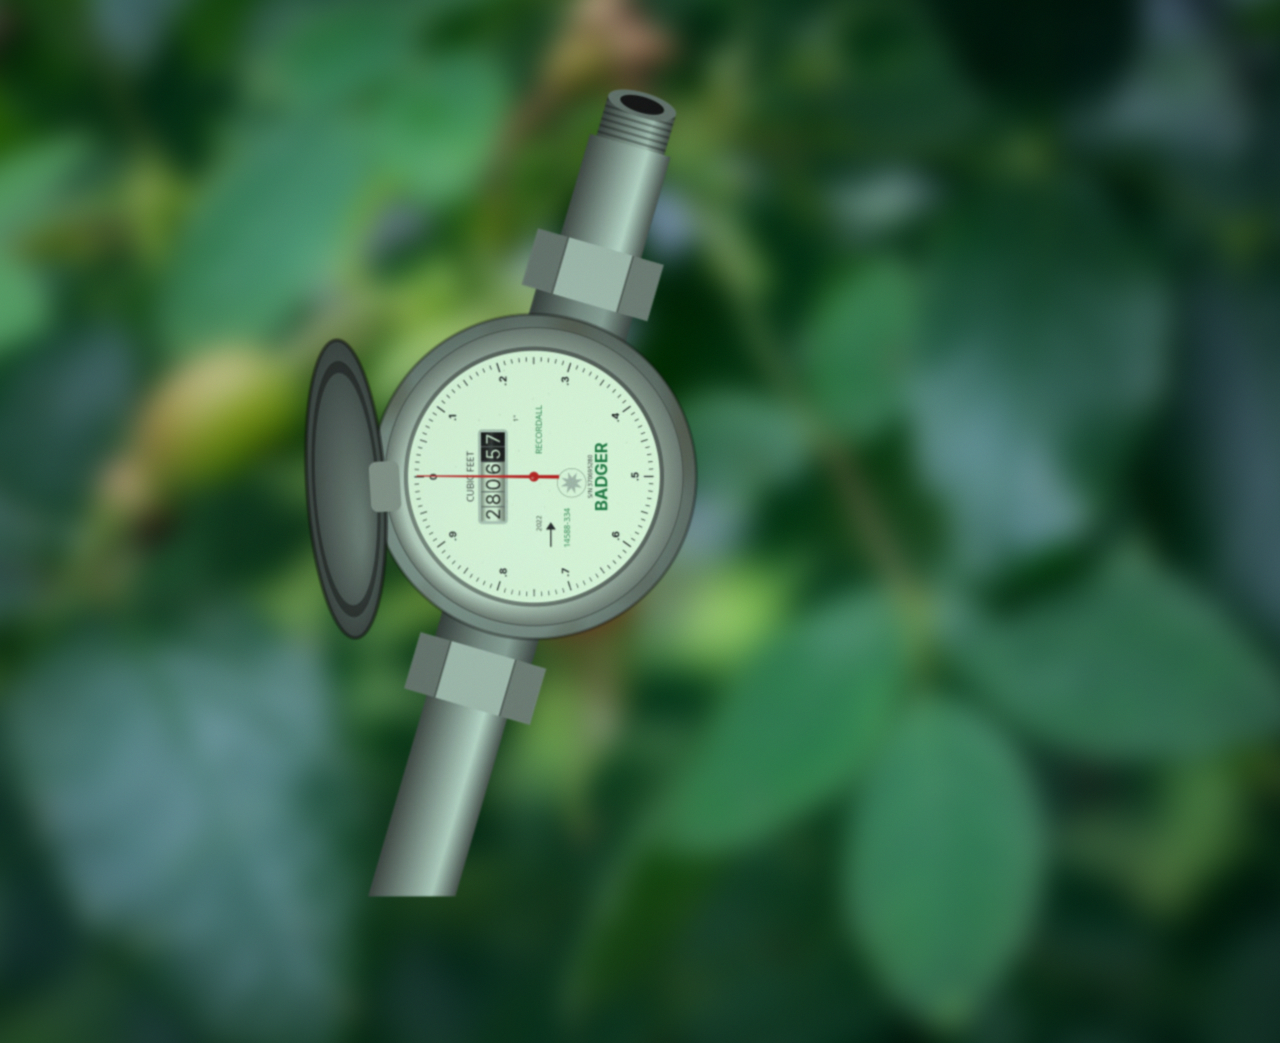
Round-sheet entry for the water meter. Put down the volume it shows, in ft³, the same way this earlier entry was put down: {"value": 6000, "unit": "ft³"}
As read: {"value": 280657.00, "unit": "ft³"}
